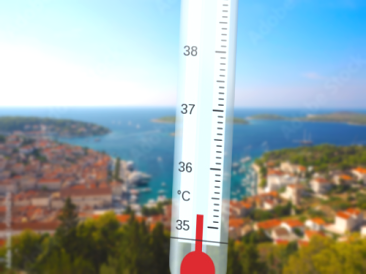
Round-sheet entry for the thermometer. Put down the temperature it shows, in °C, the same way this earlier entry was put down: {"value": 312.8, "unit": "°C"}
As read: {"value": 35.2, "unit": "°C"}
